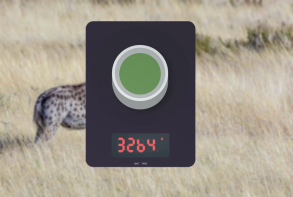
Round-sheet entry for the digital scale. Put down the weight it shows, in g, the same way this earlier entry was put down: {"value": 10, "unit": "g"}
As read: {"value": 3264, "unit": "g"}
